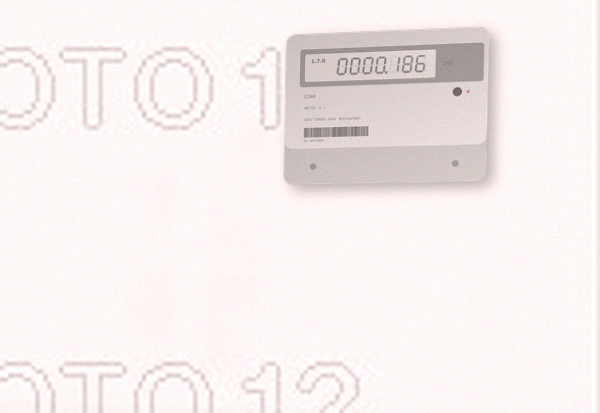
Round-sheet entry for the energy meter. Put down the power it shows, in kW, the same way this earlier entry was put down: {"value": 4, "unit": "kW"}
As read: {"value": 0.186, "unit": "kW"}
